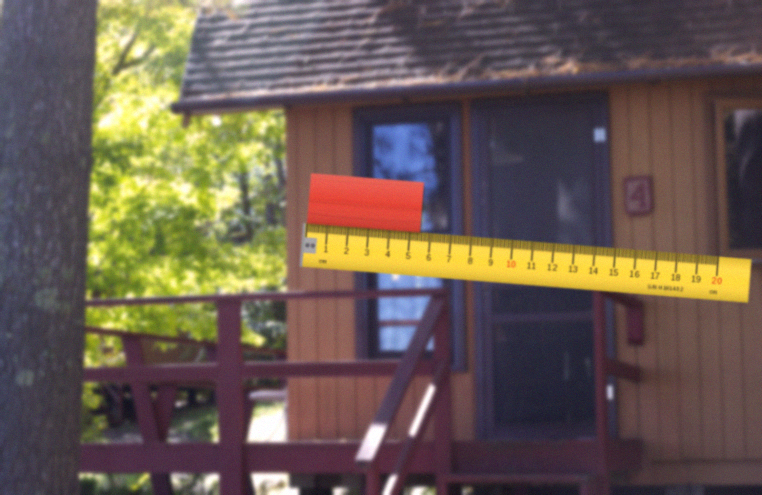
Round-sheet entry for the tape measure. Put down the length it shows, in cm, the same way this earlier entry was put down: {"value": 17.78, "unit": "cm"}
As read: {"value": 5.5, "unit": "cm"}
